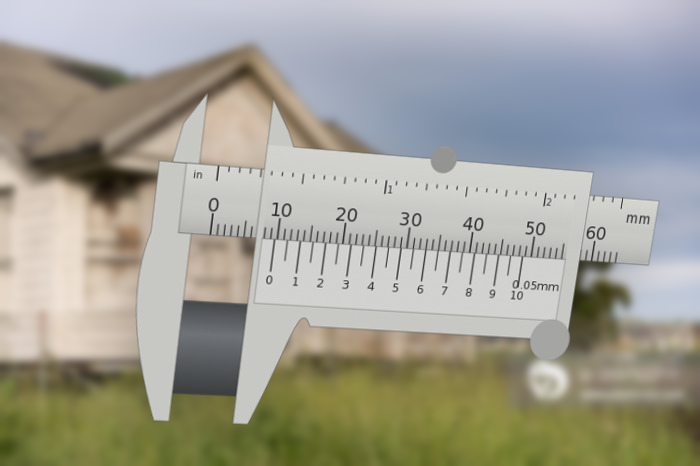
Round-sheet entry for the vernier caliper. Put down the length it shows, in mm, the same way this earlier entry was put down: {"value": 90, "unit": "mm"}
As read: {"value": 9.6, "unit": "mm"}
